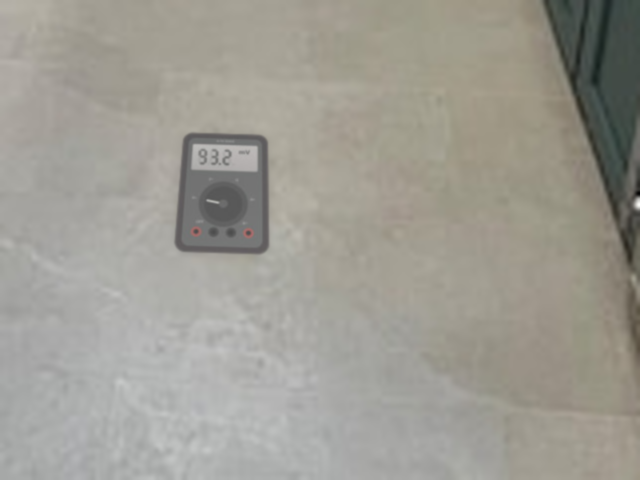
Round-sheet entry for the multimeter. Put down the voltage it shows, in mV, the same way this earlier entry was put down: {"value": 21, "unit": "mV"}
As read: {"value": 93.2, "unit": "mV"}
